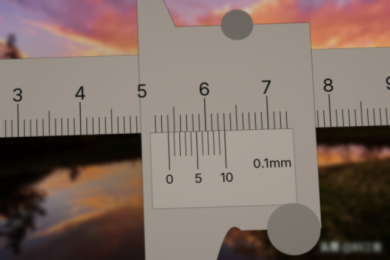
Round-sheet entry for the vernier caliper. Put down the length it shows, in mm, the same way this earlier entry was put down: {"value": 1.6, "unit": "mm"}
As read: {"value": 54.0, "unit": "mm"}
